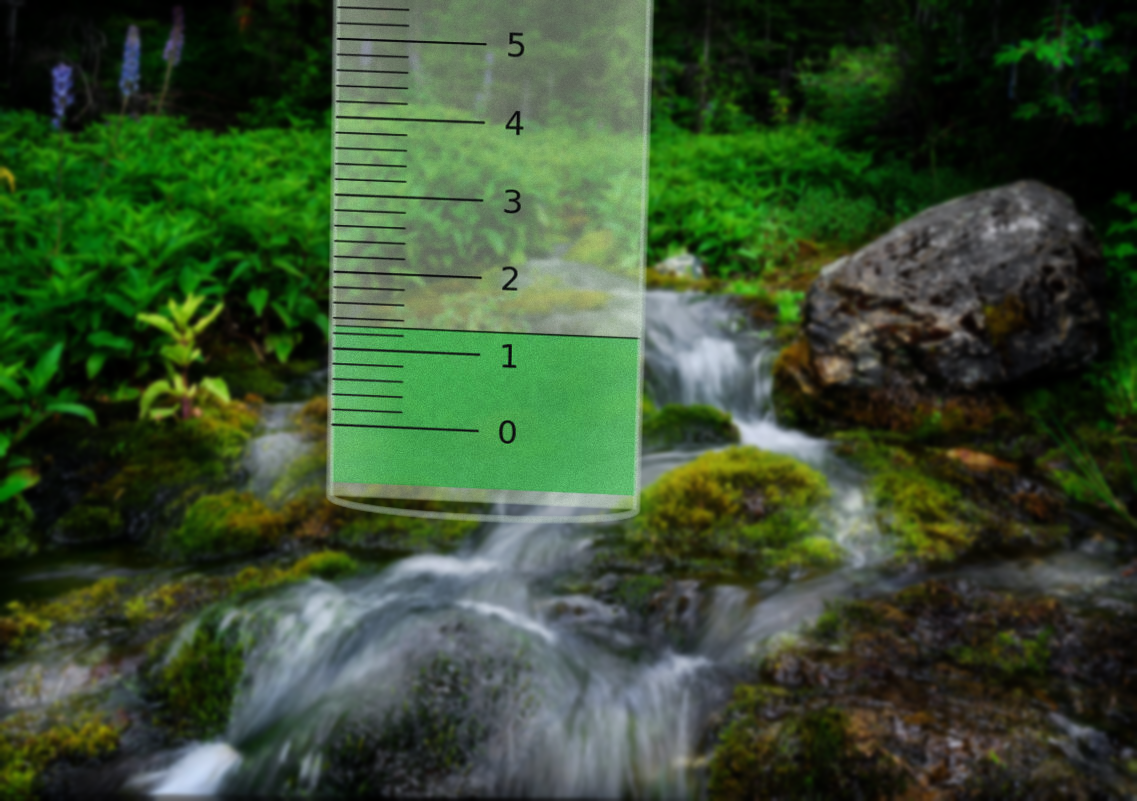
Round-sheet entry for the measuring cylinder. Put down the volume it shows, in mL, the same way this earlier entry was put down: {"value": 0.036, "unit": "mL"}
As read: {"value": 1.3, "unit": "mL"}
